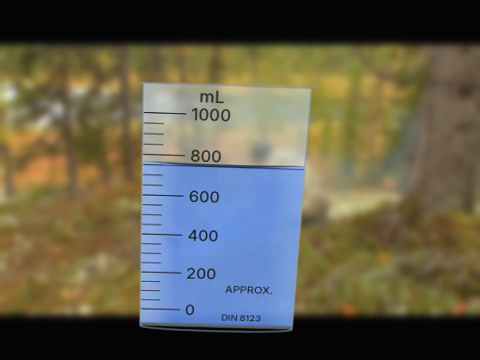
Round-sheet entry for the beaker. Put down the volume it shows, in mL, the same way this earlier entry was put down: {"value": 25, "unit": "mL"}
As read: {"value": 750, "unit": "mL"}
